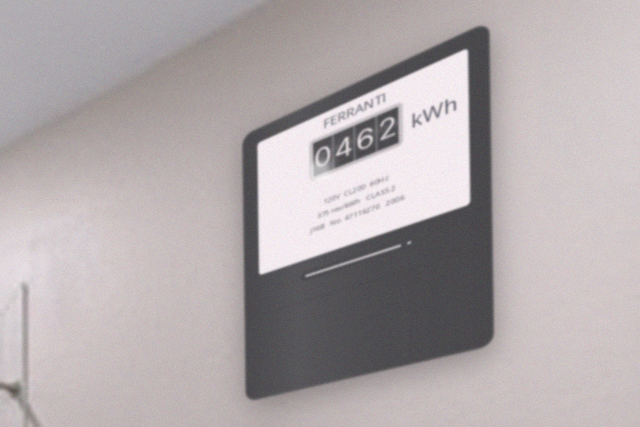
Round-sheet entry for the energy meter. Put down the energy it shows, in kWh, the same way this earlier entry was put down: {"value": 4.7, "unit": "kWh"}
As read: {"value": 462, "unit": "kWh"}
